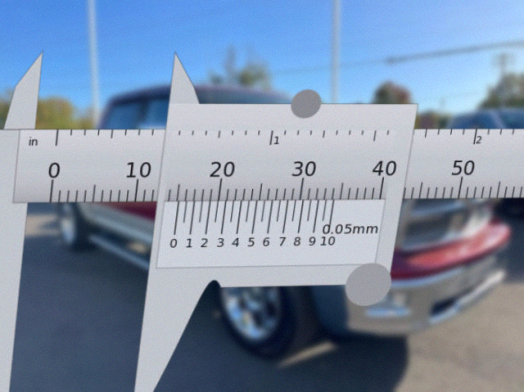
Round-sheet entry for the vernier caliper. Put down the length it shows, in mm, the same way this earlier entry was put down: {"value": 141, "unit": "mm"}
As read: {"value": 15.2, "unit": "mm"}
